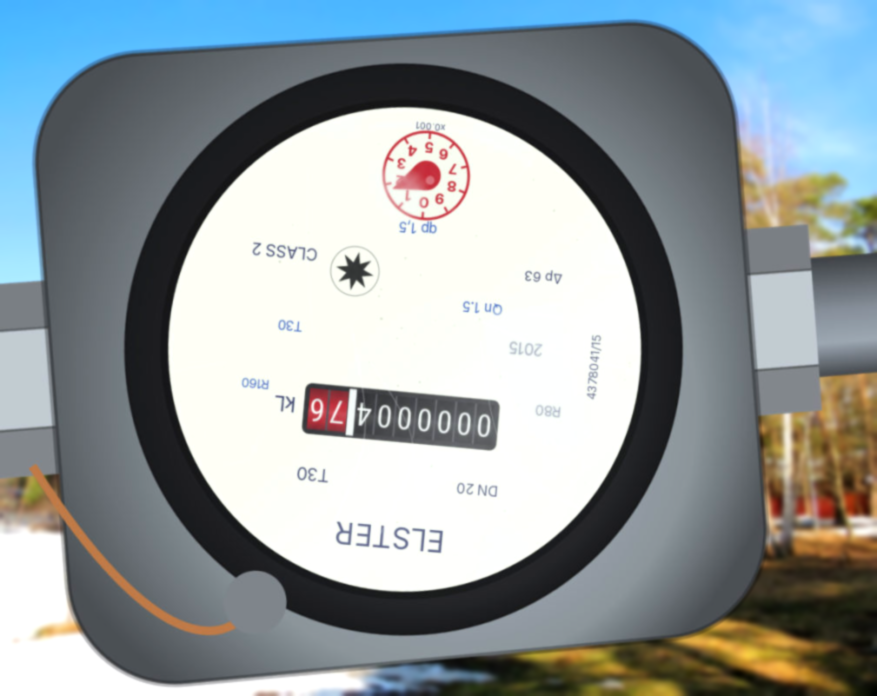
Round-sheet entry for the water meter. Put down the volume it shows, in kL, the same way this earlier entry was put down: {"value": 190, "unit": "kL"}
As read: {"value": 4.761, "unit": "kL"}
